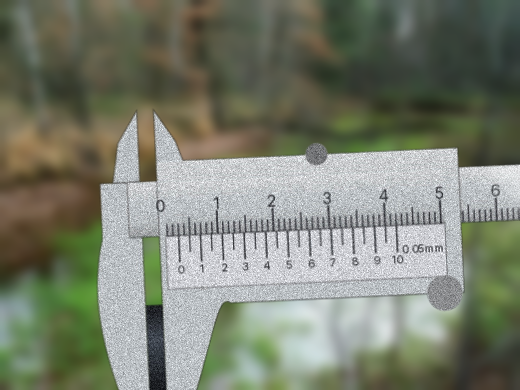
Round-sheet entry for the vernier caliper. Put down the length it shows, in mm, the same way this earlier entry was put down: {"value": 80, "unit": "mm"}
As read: {"value": 3.0, "unit": "mm"}
